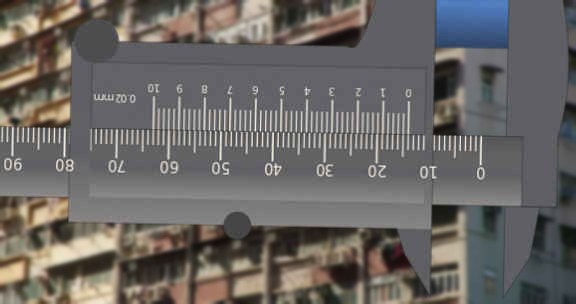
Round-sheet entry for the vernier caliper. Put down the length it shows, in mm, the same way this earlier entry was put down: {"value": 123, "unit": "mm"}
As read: {"value": 14.0, "unit": "mm"}
